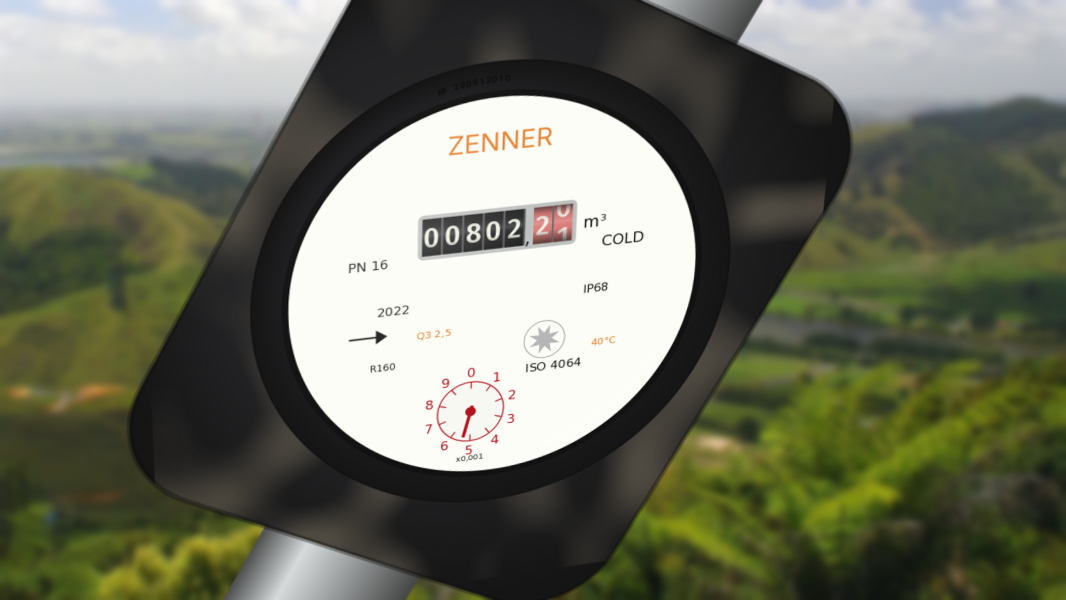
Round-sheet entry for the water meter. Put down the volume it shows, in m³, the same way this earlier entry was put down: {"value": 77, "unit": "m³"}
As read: {"value": 802.205, "unit": "m³"}
